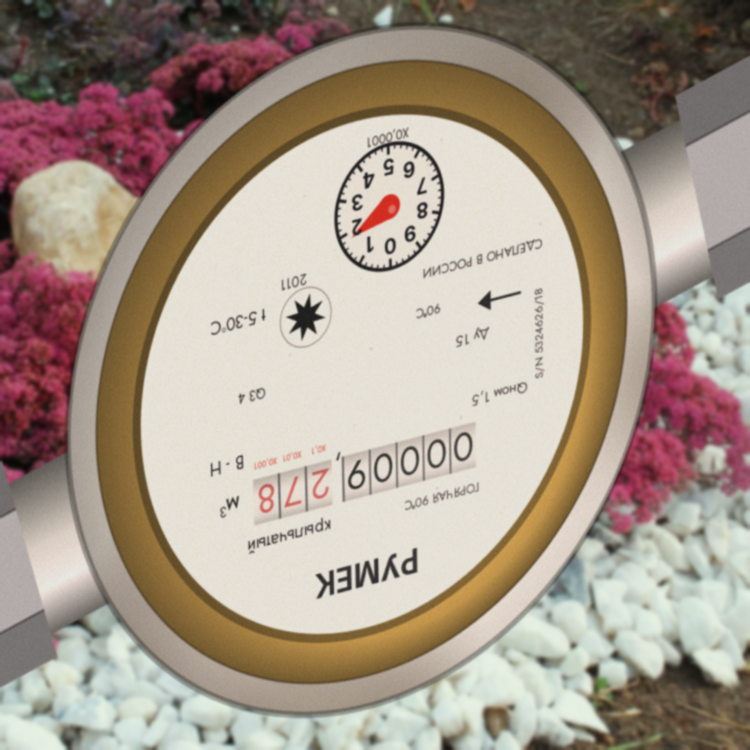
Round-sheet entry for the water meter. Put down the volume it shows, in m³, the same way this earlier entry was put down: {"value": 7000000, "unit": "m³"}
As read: {"value": 9.2781, "unit": "m³"}
